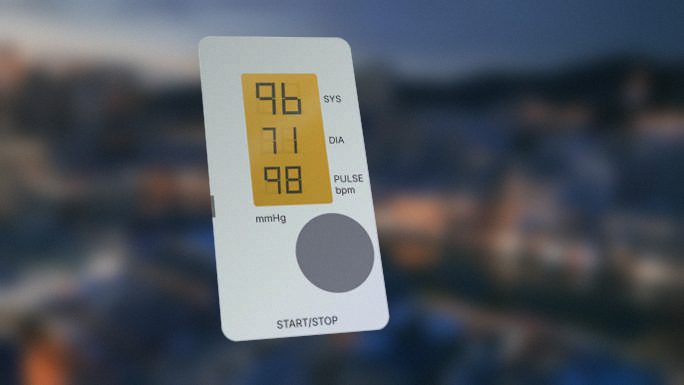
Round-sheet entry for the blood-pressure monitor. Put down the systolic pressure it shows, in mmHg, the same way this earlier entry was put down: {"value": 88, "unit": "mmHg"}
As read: {"value": 96, "unit": "mmHg"}
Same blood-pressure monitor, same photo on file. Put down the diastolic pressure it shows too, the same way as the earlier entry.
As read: {"value": 71, "unit": "mmHg"}
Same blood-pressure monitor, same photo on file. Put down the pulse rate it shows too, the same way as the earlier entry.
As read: {"value": 98, "unit": "bpm"}
